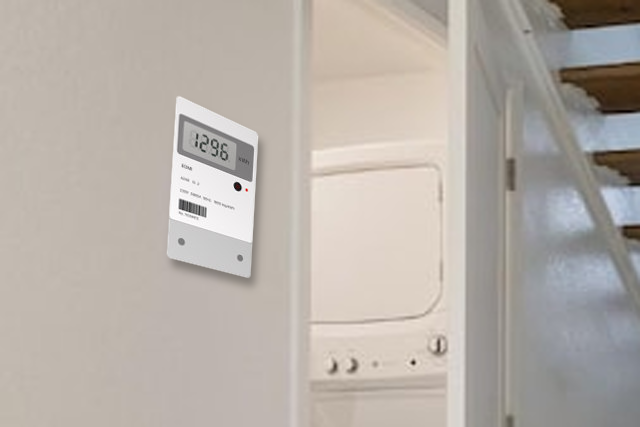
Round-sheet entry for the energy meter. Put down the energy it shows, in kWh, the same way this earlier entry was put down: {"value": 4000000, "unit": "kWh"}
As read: {"value": 1296, "unit": "kWh"}
